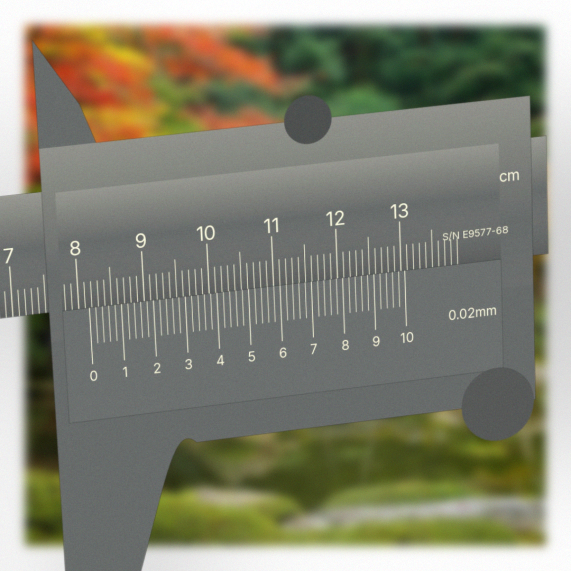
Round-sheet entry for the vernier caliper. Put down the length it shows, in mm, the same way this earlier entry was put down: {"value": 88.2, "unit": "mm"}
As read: {"value": 81.6, "unit": "mm"}
